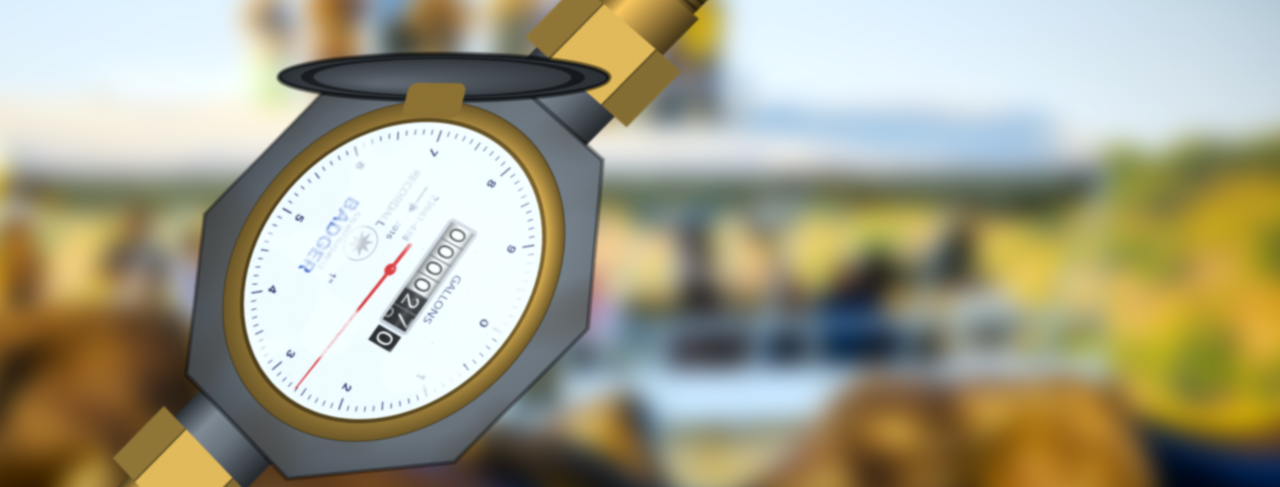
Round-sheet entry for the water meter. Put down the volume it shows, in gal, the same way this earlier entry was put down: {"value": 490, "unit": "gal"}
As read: {"value": 272.6, "unit": "gal"}
